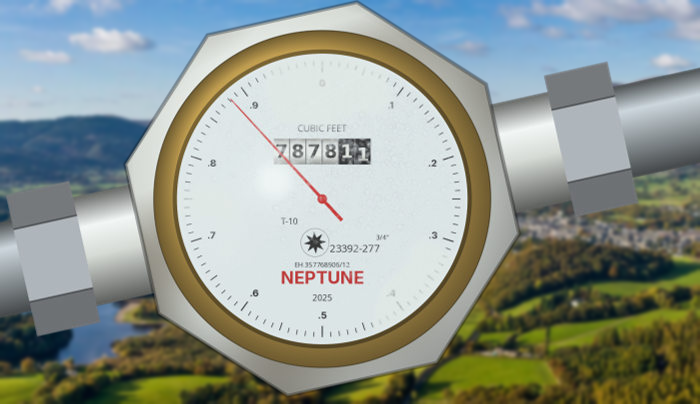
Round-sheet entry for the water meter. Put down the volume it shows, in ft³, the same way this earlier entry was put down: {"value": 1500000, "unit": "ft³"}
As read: {"value": 787810.88, "unit": "ft³"}
